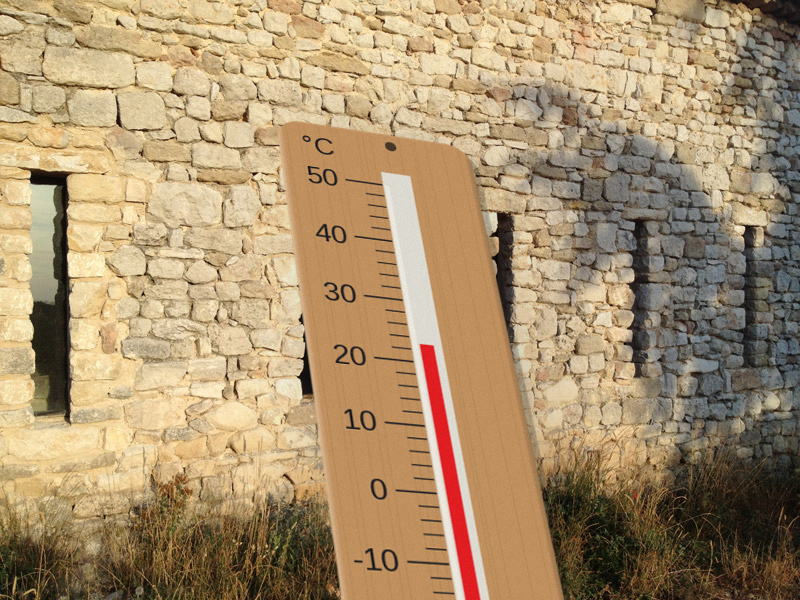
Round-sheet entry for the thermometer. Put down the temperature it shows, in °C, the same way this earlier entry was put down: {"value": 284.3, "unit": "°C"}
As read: {"value": 23, "unit": "°C"}
